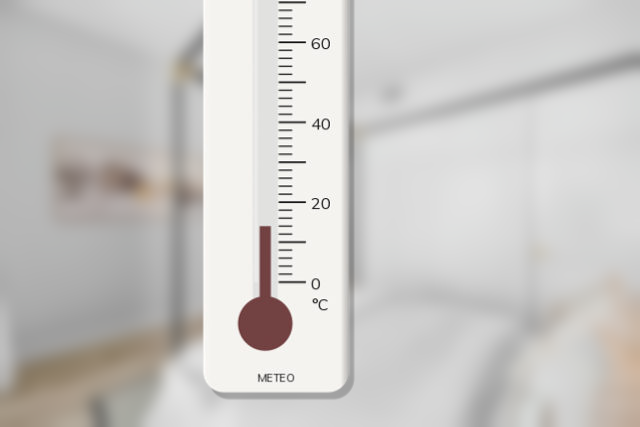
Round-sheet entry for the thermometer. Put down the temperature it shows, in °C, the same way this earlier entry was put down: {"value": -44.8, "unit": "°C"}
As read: {"value": 14, "unit": "°C"}
